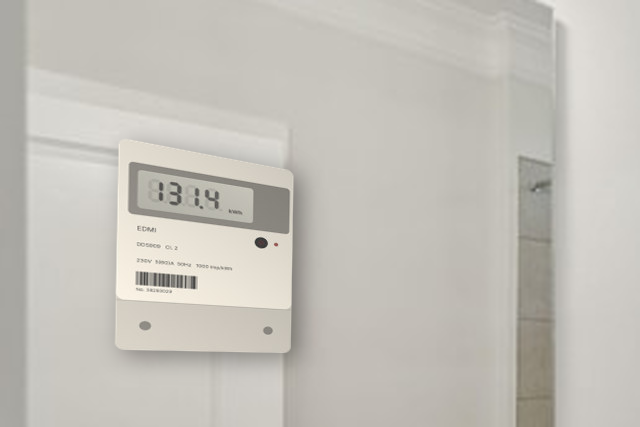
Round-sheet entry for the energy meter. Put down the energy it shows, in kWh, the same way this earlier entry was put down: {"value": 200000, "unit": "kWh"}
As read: {"value": 131.4, "unit": "kWh"}
